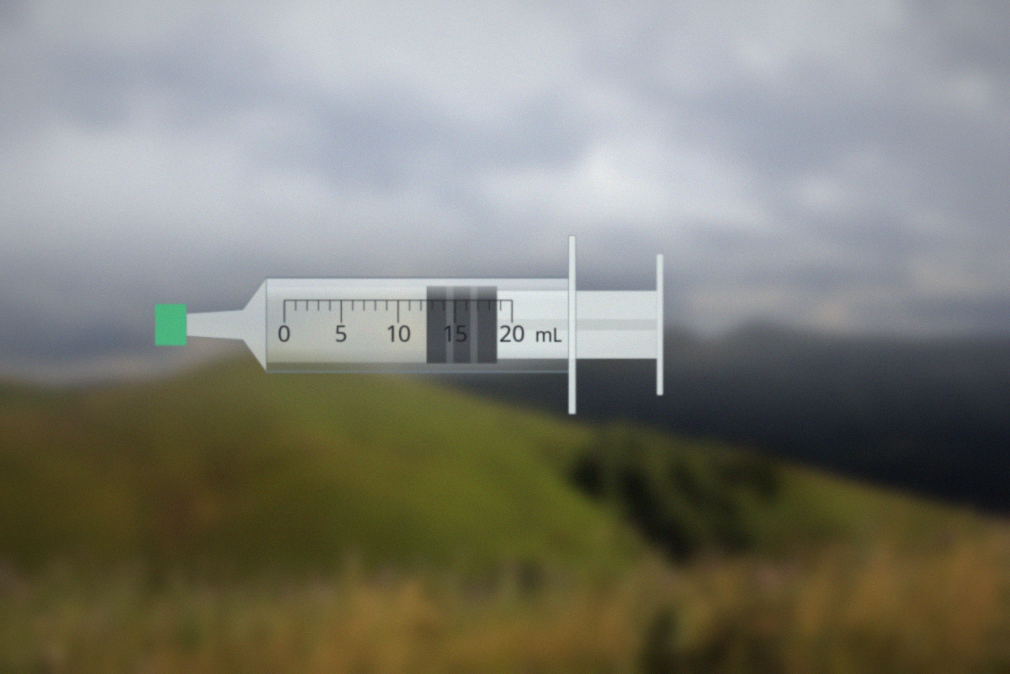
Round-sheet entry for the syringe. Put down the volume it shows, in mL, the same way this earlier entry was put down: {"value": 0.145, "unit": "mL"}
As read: {"value": 12.5, "unit": "mL"}
